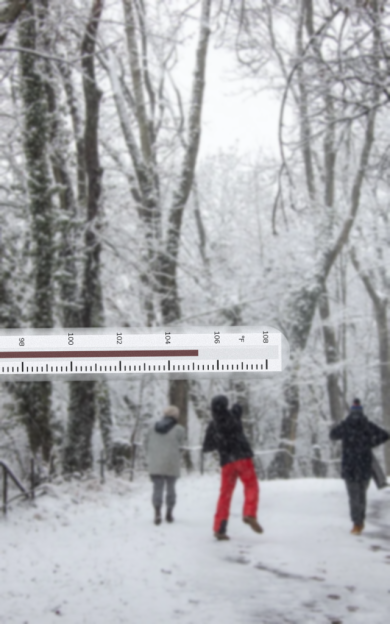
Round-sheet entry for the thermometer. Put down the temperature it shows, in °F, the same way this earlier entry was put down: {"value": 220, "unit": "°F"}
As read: {"value": 105.2, "unit": "°F"}
